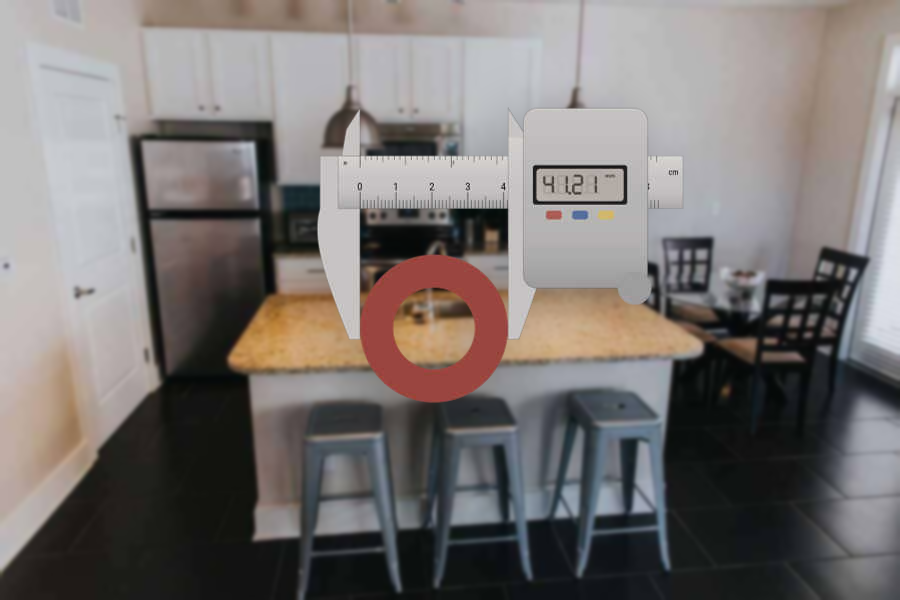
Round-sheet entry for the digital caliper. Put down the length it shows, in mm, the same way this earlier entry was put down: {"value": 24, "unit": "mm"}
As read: {"value": 41.21, "unit": "mm"}
